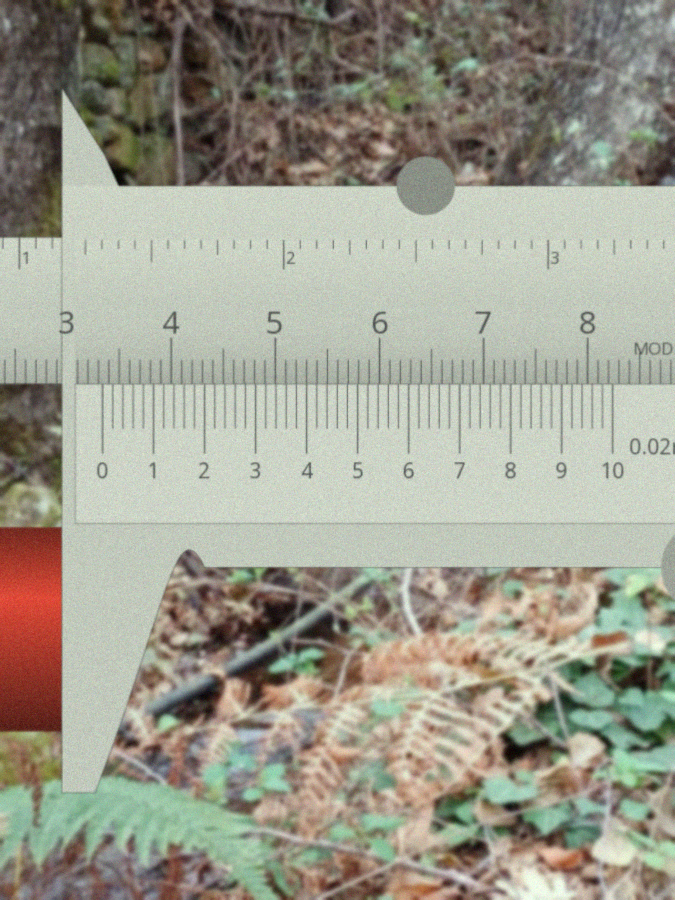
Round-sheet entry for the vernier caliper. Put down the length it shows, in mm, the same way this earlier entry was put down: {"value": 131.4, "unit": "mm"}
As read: {"value": 33.4, "unit": "mm"}
